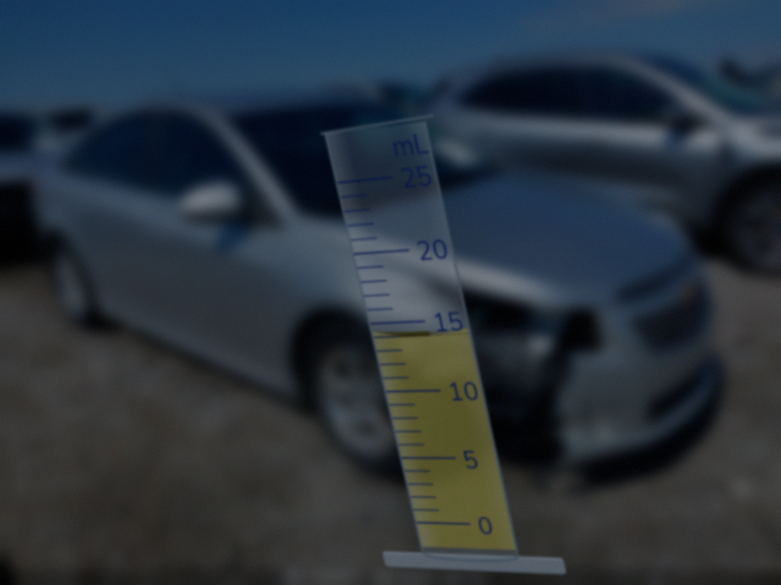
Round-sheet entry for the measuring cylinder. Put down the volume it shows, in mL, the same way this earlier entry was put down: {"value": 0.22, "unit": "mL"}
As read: {"value": 14, "unit": "mL"}
